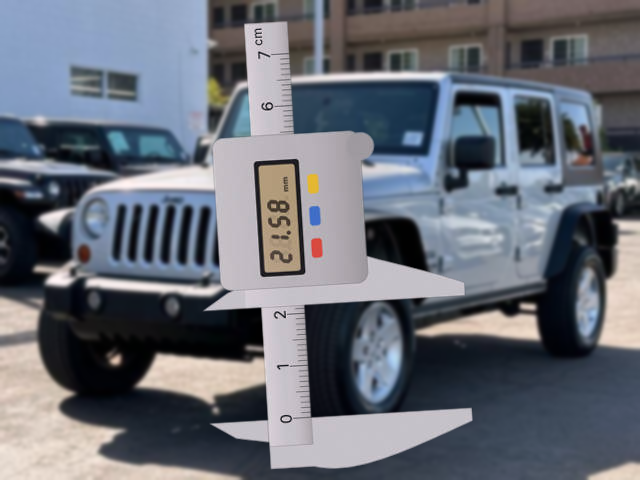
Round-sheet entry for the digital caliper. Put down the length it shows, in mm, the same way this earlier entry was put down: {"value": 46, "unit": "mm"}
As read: {"value": 21.58, "unit": "mm"}
